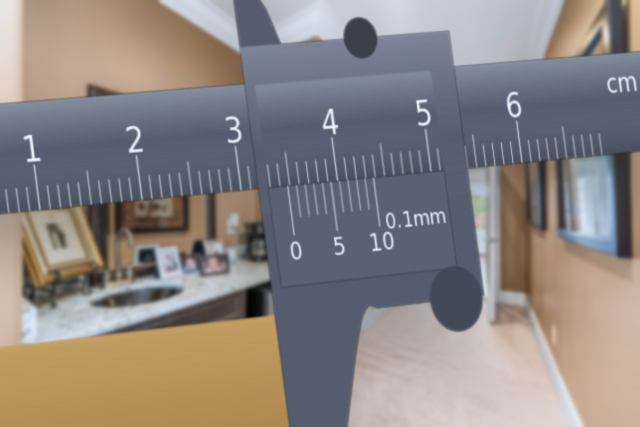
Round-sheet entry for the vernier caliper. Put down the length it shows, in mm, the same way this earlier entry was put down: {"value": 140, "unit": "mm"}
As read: {"value": 34.8, "unit": "mm"}
